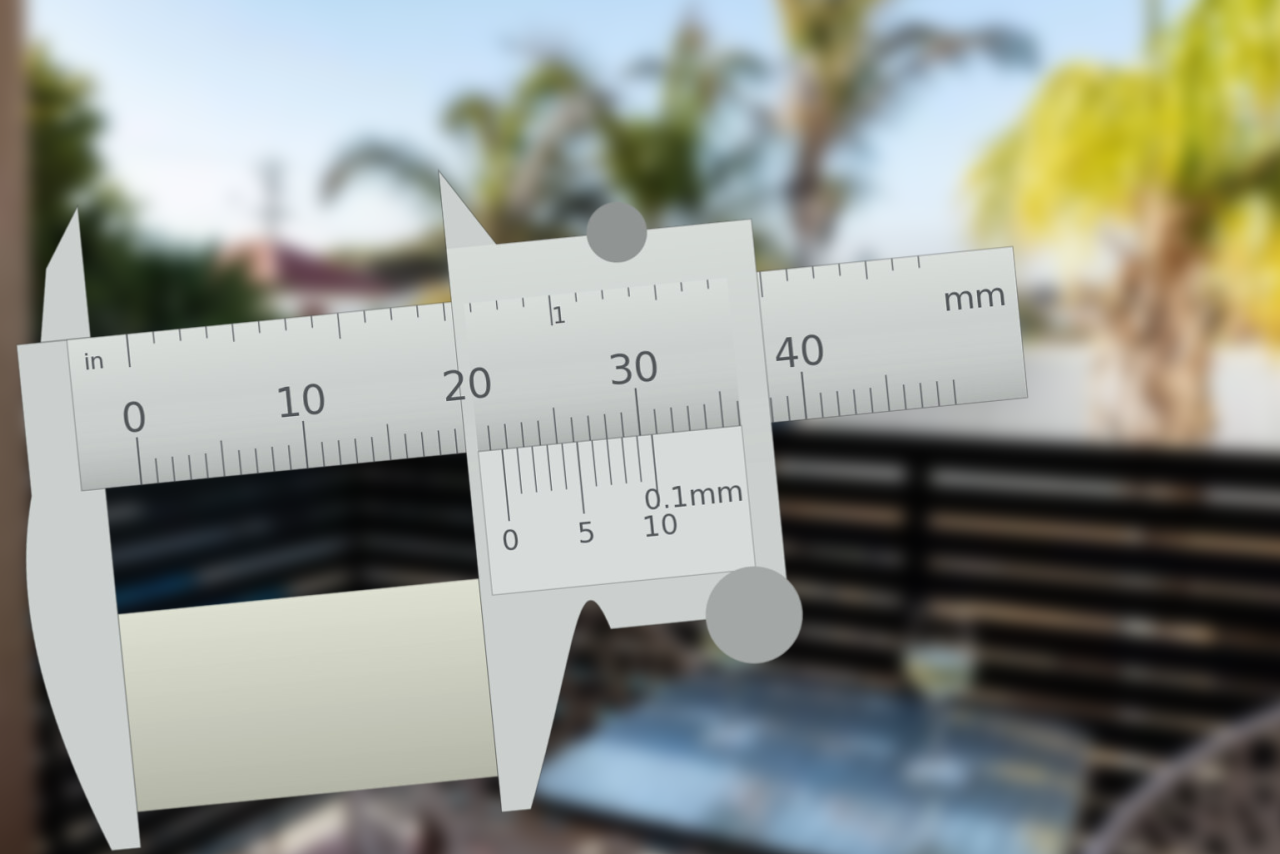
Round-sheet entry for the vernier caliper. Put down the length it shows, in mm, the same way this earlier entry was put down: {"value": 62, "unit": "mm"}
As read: {"value": 21.7, "unit": "mm"}
